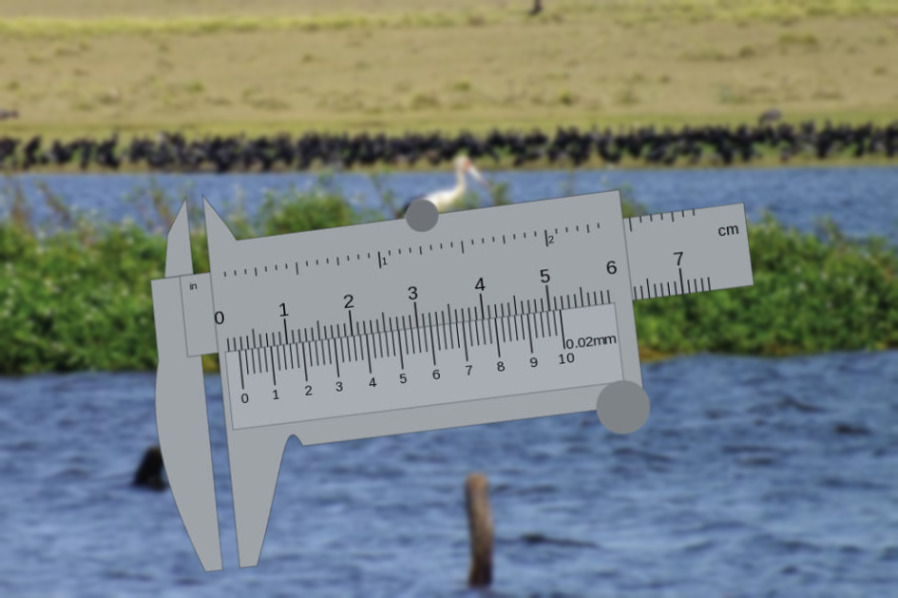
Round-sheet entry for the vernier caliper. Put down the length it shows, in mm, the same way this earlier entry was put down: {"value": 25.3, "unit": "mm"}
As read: {"value": 2.6, "unit": "mm"}
